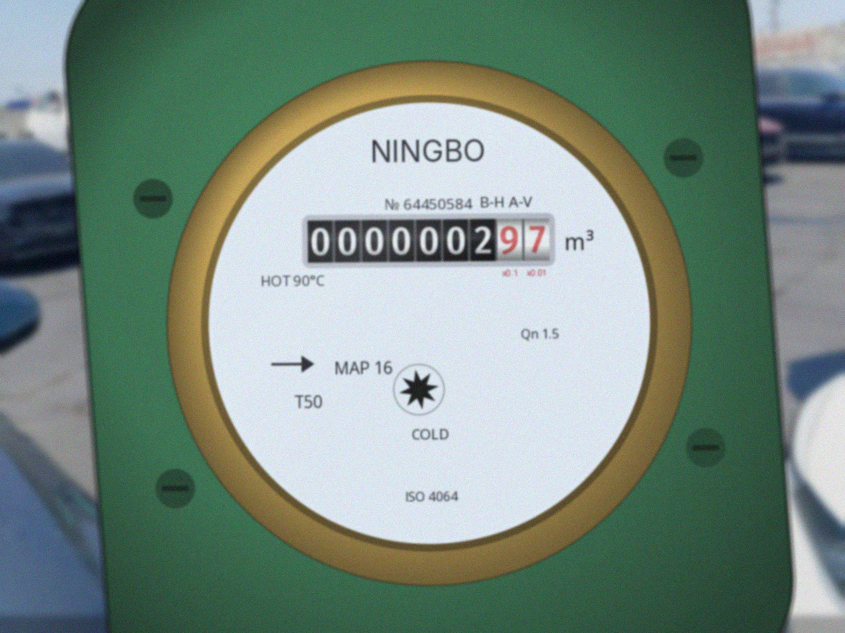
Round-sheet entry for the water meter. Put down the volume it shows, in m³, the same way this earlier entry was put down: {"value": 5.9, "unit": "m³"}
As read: {"value": 2.97, "unit": "m³"}
